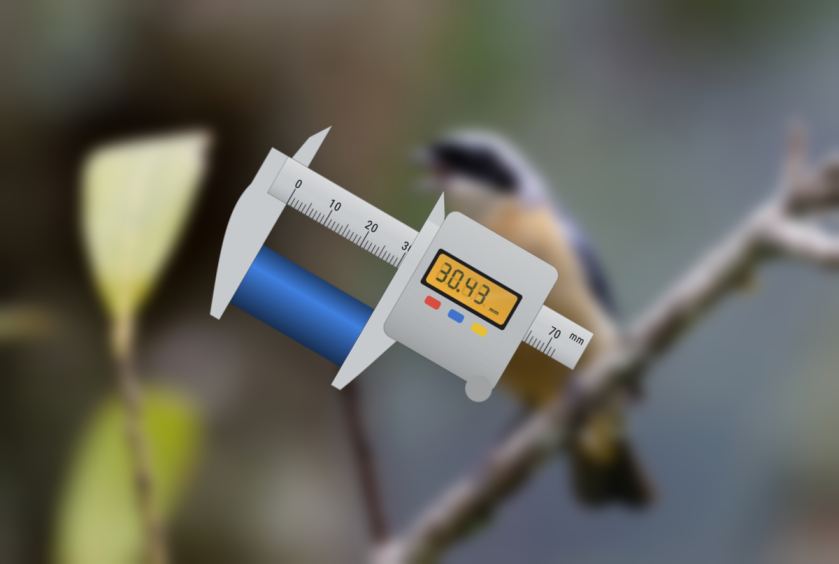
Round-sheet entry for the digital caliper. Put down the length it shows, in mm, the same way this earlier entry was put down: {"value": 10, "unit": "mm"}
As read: {"value": 30.43, "unit": "mm"}
